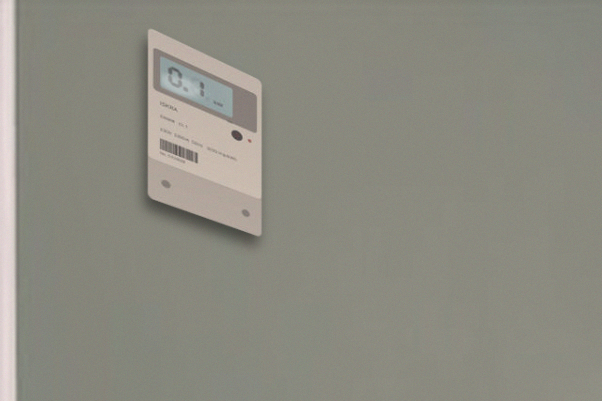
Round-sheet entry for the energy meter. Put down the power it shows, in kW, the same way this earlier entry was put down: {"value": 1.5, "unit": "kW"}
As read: {"value": 0.1, "unit": "kW"}
